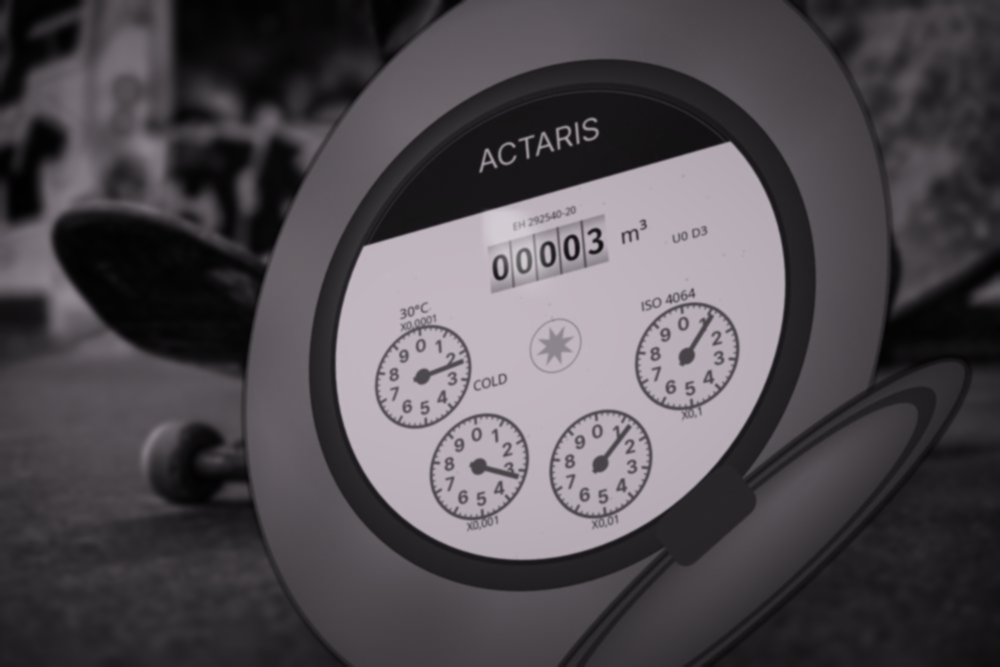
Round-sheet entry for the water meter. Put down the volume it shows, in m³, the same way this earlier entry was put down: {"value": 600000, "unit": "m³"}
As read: {"value": 3.1132, "unit": "m³"}
